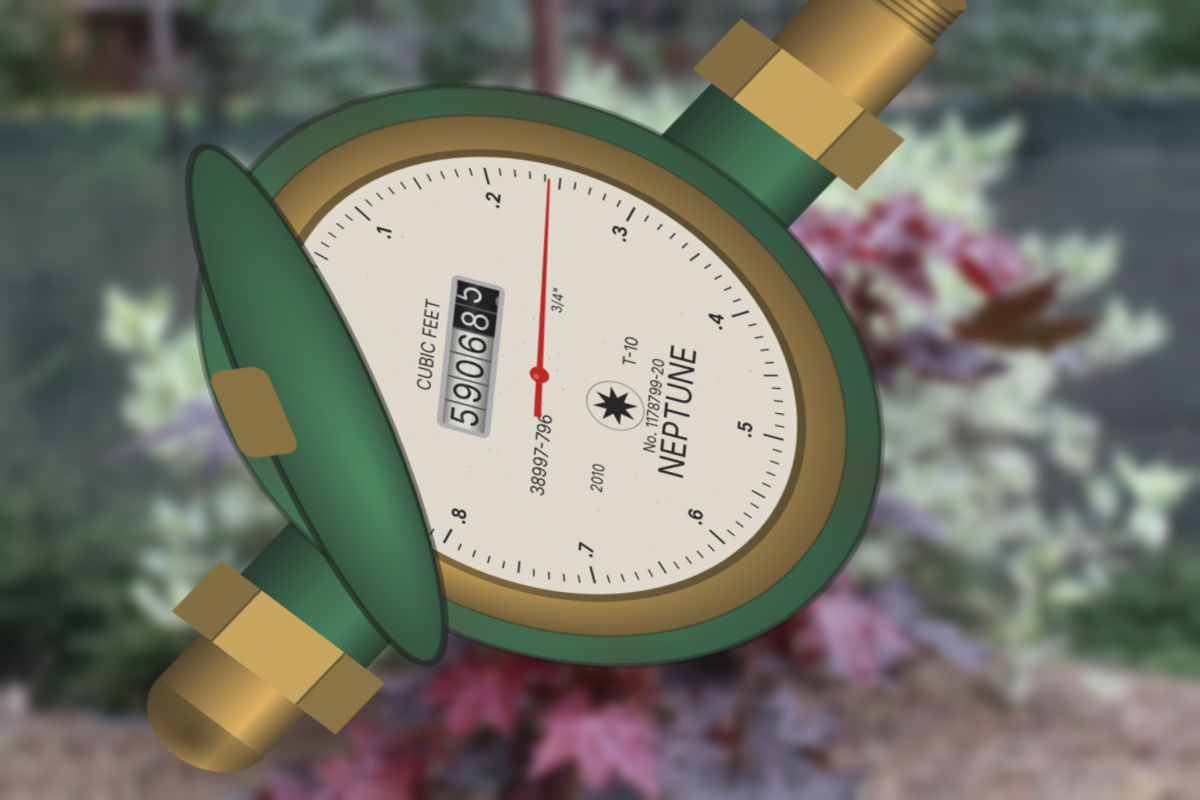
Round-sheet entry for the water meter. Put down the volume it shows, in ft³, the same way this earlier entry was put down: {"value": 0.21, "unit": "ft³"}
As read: {"value": 590685.24, "unit": "ft³"}
